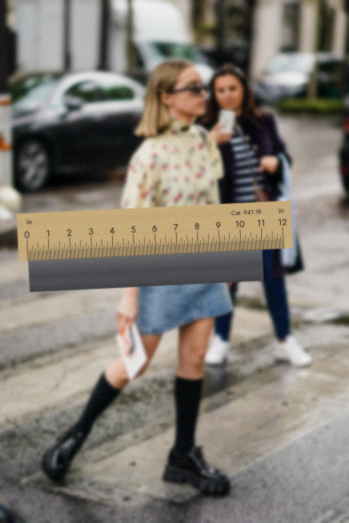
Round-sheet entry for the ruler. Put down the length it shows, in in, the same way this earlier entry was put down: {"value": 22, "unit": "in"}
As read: {"value": 11, "unit": "in"}
